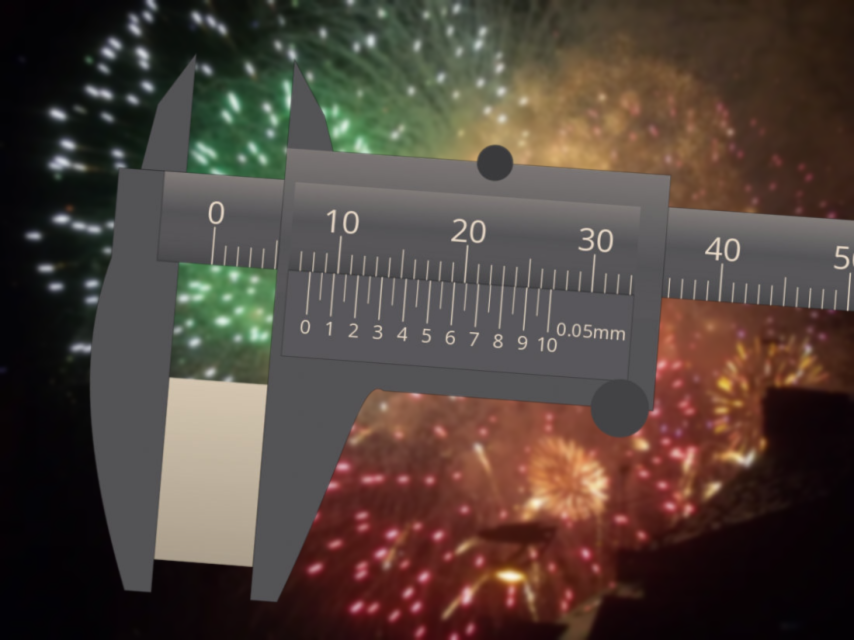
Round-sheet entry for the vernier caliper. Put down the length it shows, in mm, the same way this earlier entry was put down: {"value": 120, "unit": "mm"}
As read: {"value": 7.8, "unit": "mm"}
